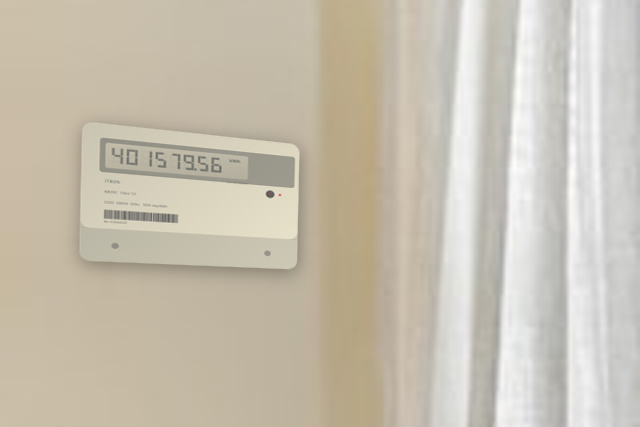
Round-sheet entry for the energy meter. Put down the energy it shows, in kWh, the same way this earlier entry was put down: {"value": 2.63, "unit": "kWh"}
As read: {"value": 401579.56, "unit": "kWh"}
